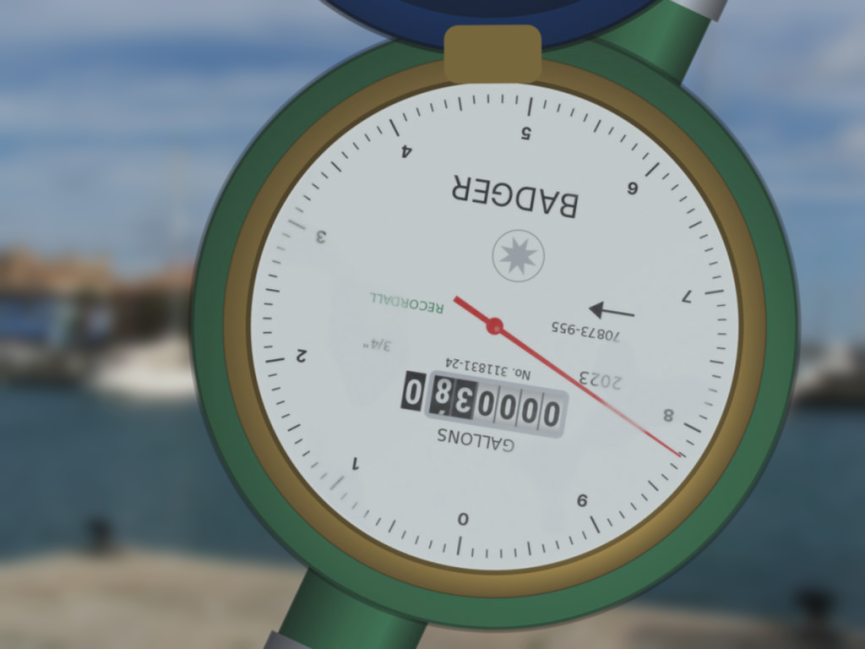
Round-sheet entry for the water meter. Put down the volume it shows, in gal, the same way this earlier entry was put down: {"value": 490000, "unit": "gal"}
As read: {"value": 378.2, "unit": "gal"}
